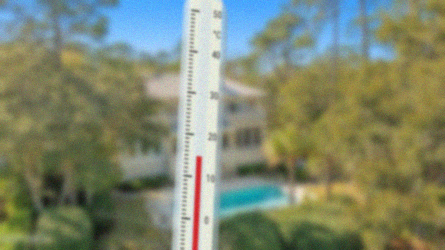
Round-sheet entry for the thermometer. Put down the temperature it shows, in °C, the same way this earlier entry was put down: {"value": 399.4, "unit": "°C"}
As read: {"value": 15, "unit": "°C"}
